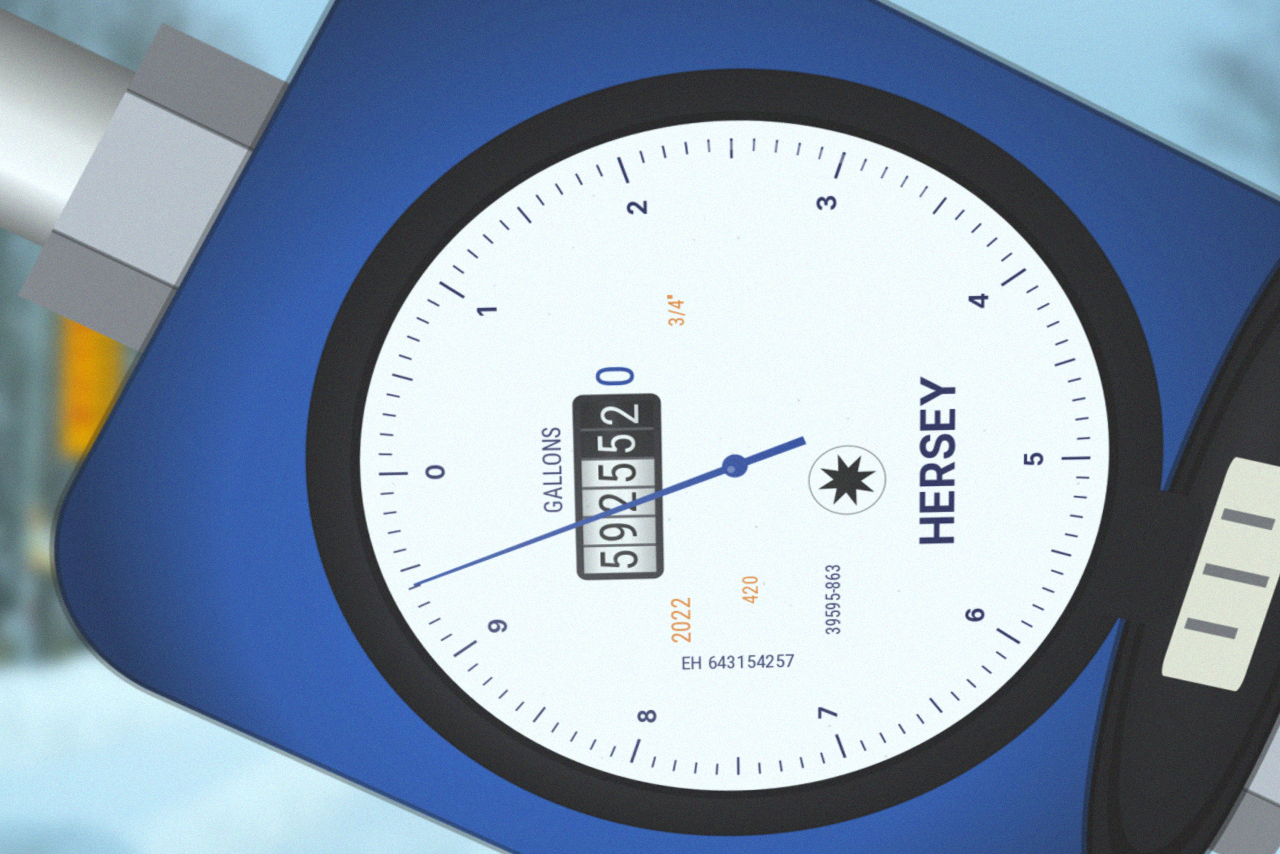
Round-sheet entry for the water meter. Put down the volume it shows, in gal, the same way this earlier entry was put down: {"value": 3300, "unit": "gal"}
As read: {"value": 5925519.4, "unit": "gal"}
